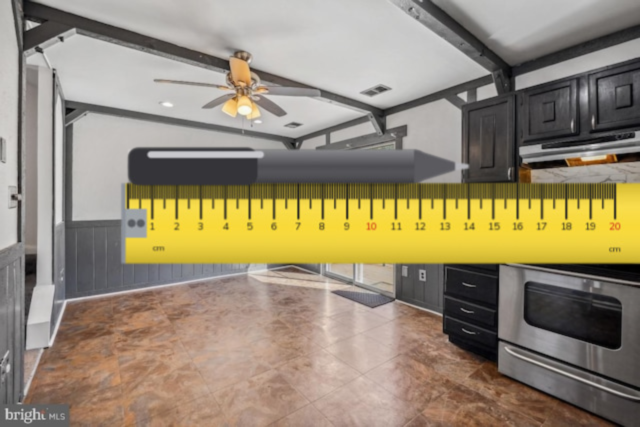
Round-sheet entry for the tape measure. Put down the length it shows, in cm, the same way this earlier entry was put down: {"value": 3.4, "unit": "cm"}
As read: {"value": 14, "unit": "cm"}
